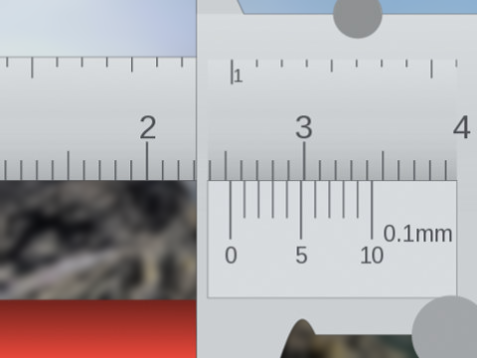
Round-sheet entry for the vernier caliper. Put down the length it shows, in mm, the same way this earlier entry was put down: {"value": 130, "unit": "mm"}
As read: {"value": 25.3, "unit": "mm"}
